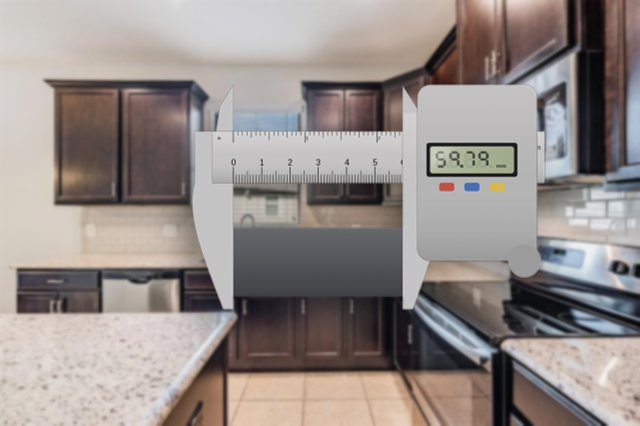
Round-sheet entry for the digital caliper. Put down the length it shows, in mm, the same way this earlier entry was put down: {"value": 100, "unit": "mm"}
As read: {"value": 59.79, "unit": "mm"}
